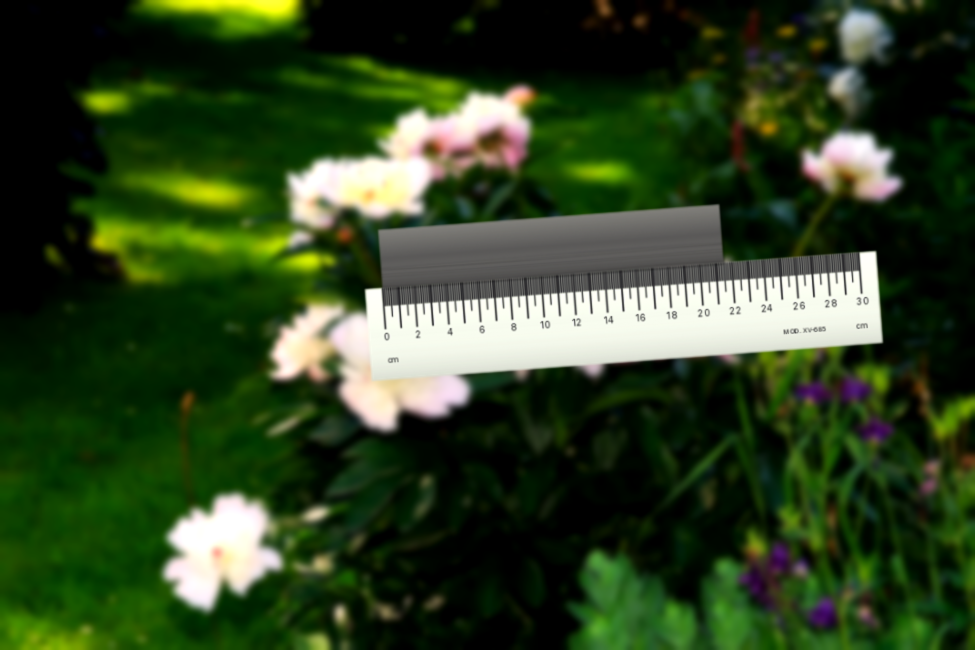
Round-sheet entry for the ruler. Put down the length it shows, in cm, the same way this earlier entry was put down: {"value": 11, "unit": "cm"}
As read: {"value": 21.5, "unit": "cm"}
